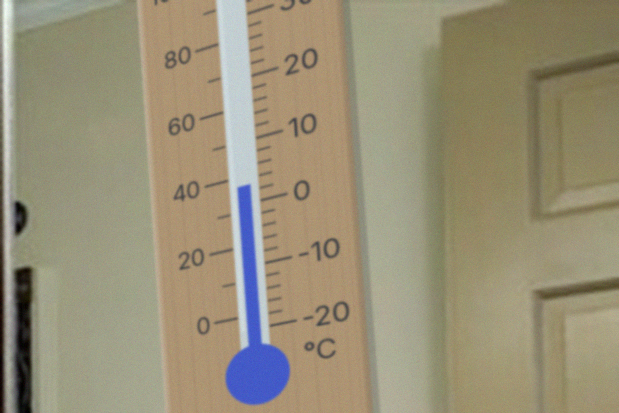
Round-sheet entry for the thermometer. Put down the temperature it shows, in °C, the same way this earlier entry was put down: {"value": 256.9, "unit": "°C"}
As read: {"value": 3, "unit": "°C"}
